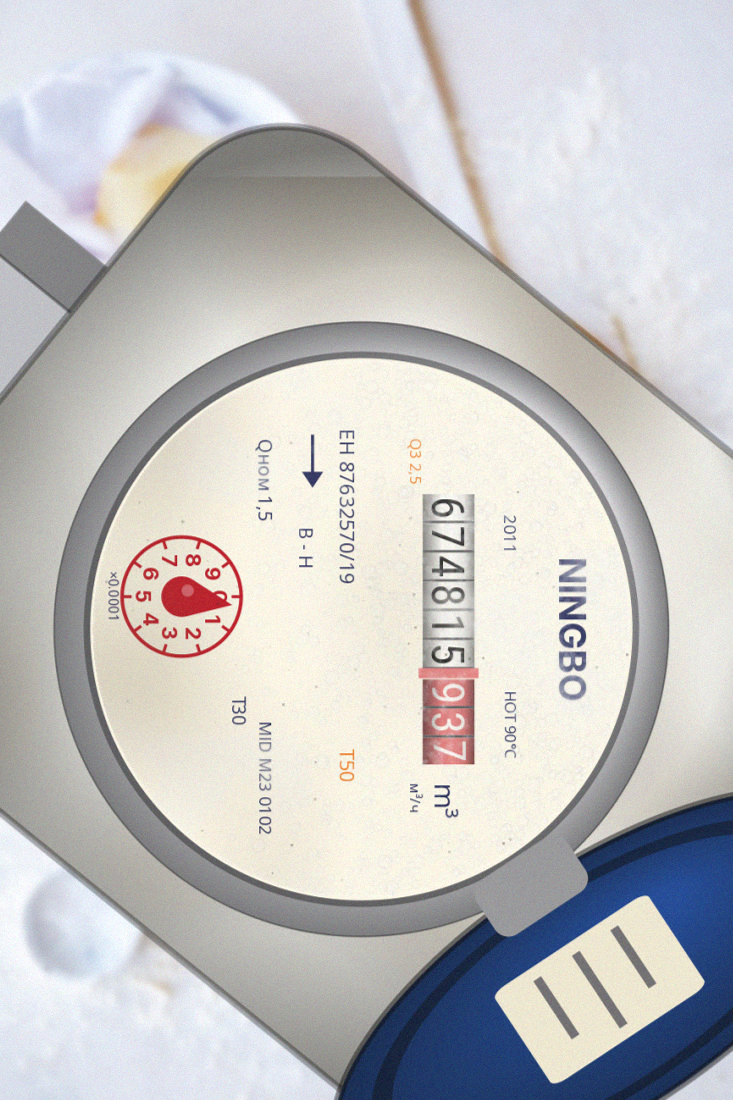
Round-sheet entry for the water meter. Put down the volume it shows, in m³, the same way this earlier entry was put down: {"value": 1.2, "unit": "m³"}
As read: {"value": 674815.9370, "unit": "m³"}
